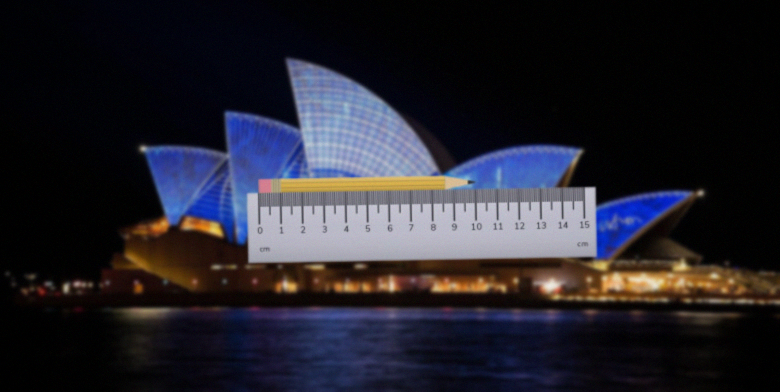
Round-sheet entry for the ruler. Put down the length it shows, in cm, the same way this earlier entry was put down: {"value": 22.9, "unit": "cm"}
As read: {"value": 10, "unit": "cm"}
